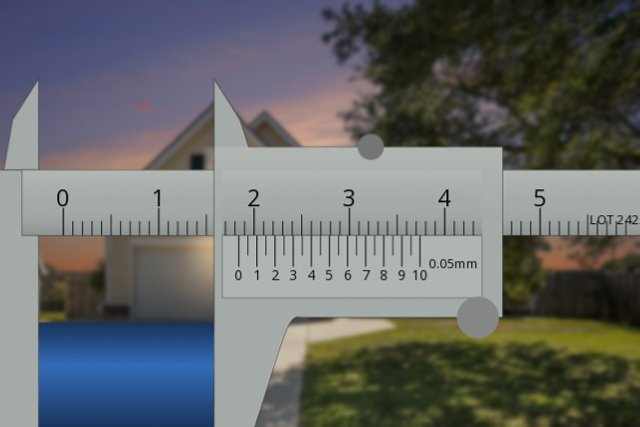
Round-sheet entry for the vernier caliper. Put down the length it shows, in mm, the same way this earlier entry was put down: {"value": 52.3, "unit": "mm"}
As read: {"value": 18.4, "unit": "mm"}
